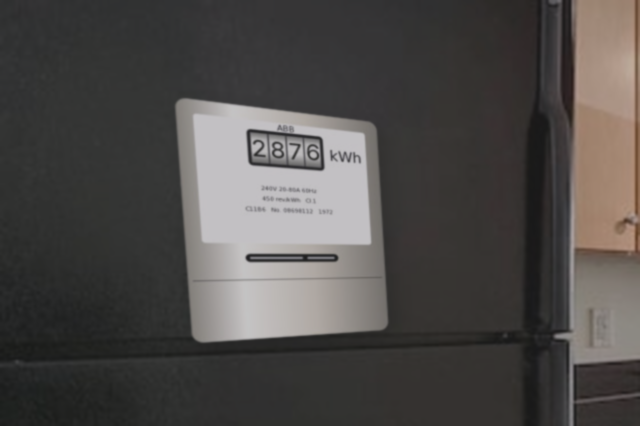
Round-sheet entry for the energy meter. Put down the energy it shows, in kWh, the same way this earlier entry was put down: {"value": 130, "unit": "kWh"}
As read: {"value": 2876, "unit": "kWh"}
